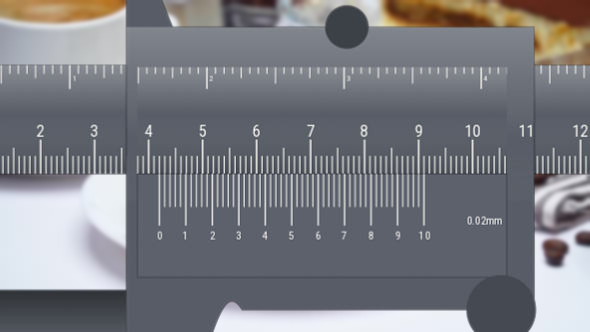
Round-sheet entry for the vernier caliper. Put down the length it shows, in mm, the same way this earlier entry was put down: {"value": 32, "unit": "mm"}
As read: {"value": 42.0, "unit": "mm"}
